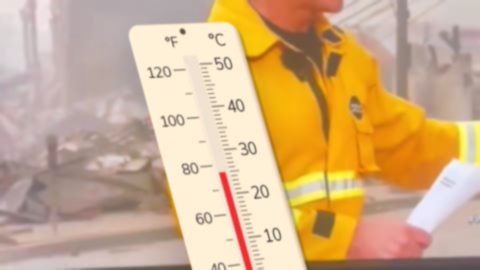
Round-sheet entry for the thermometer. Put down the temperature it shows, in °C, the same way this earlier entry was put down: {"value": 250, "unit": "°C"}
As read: {"value": 25, "unit": "°C"}
